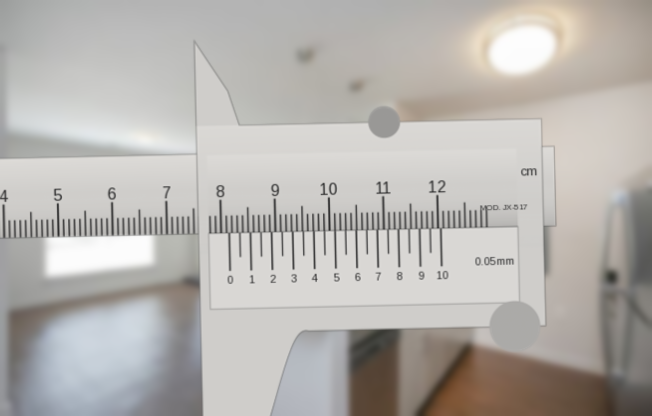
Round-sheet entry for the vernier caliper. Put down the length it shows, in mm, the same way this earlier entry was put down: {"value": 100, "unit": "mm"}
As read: {"value": 81.5, "unit": "mm"}
